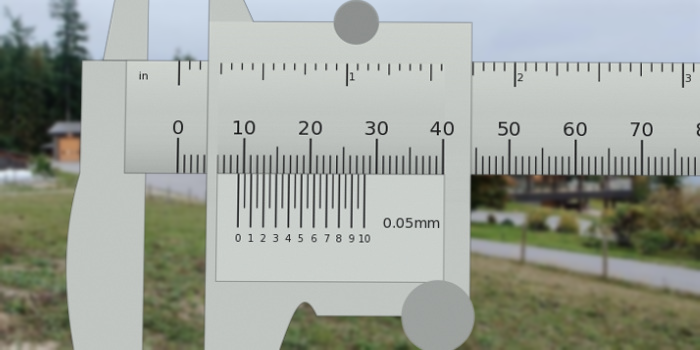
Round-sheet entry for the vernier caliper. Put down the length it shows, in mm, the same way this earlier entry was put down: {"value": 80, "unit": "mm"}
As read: {"value": 9.2, "unit": "mm"}
